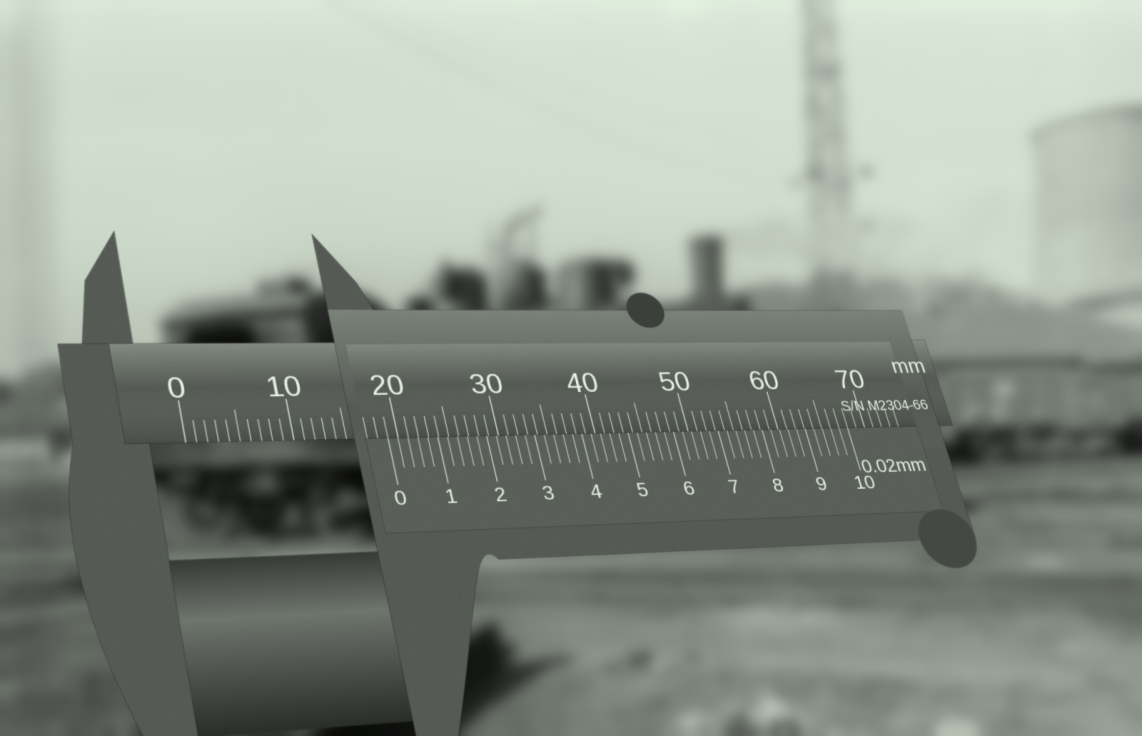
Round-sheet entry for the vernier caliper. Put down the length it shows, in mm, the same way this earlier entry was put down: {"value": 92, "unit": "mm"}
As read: {"value": 19.0, "unit": "mm"}
